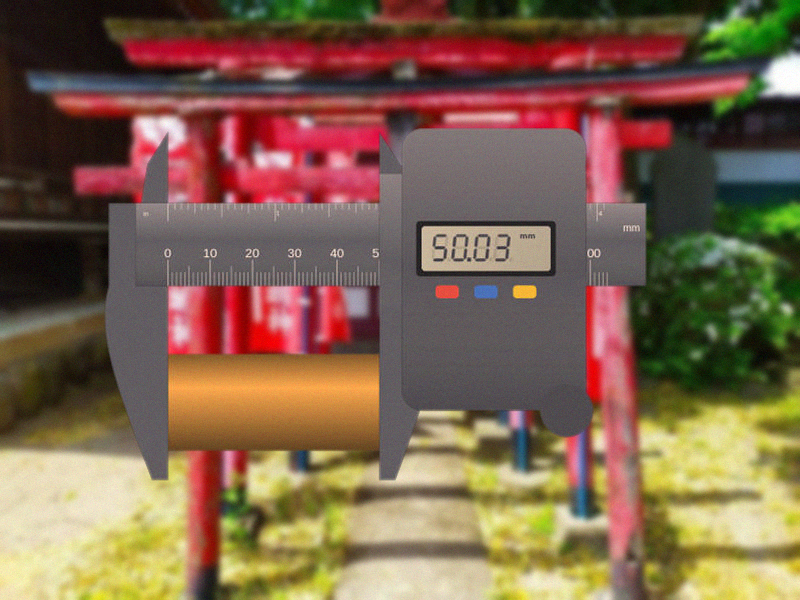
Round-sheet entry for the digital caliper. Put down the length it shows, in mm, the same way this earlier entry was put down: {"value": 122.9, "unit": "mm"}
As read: {"value": 50.03, "unit": "mm"}
